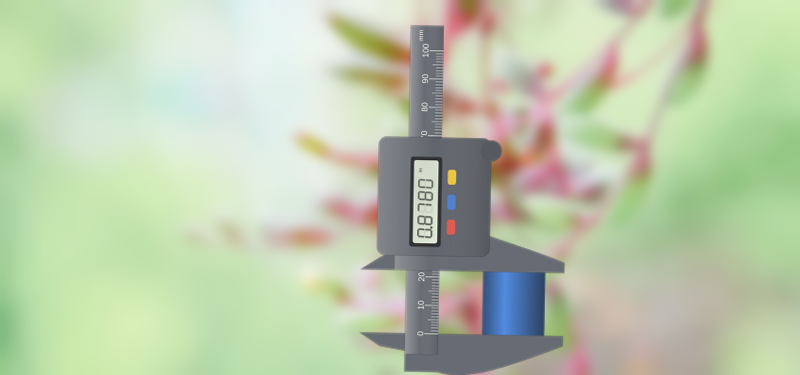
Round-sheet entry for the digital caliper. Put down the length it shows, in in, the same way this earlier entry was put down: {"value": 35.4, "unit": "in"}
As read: {"value": 0.8780, "unit": "in"}
